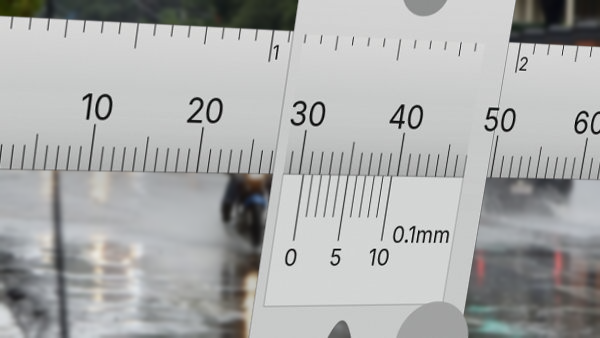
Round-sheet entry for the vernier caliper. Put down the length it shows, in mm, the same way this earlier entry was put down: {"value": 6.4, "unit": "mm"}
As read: {"value": 30.4, "unit": "mm"}
